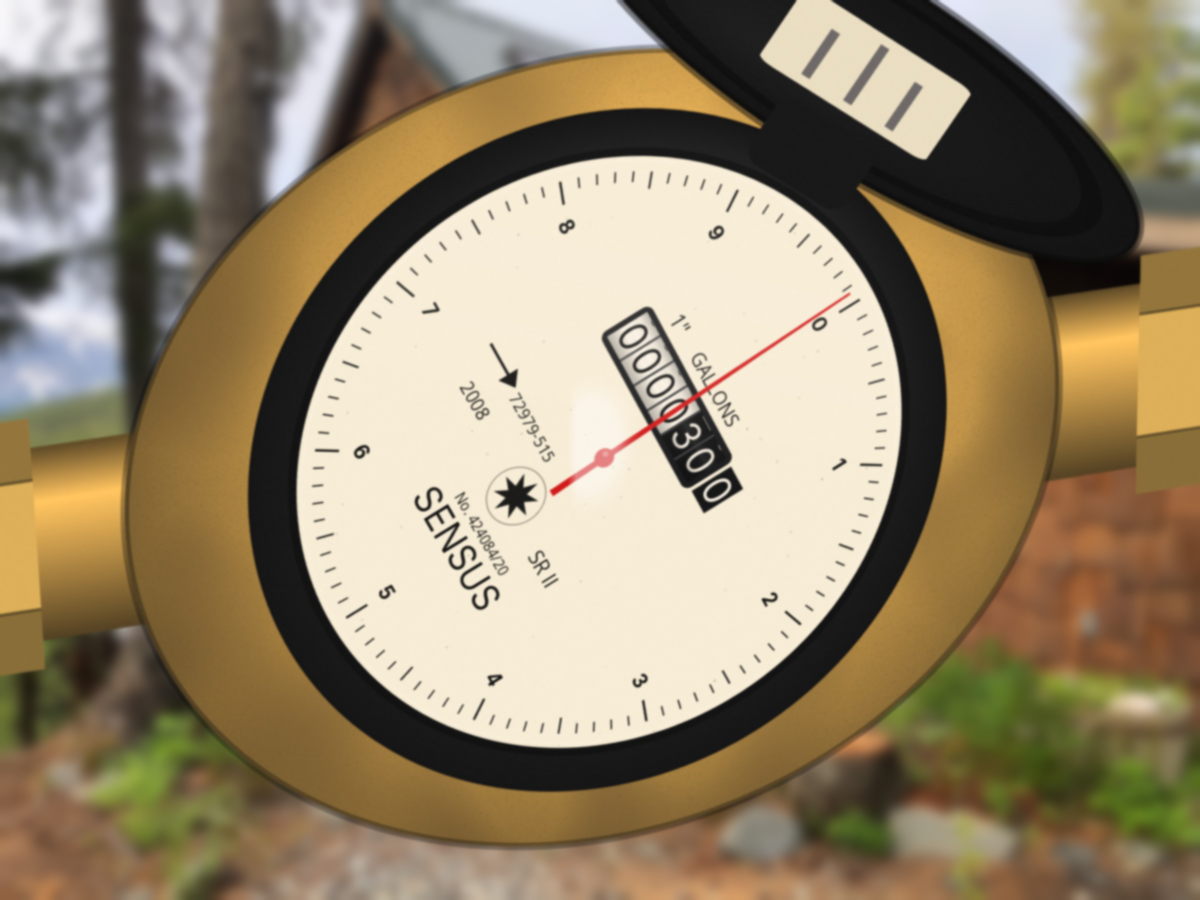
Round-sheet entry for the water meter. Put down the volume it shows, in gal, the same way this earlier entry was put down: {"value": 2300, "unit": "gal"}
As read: {"value": 299.9, "unit": "gal"}
